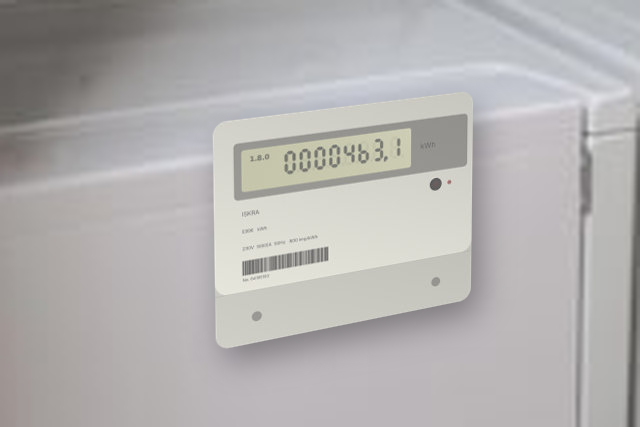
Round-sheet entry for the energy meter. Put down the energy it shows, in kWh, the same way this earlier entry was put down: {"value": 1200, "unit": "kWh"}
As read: {"value": 463.1, "unit": "kWh"}
